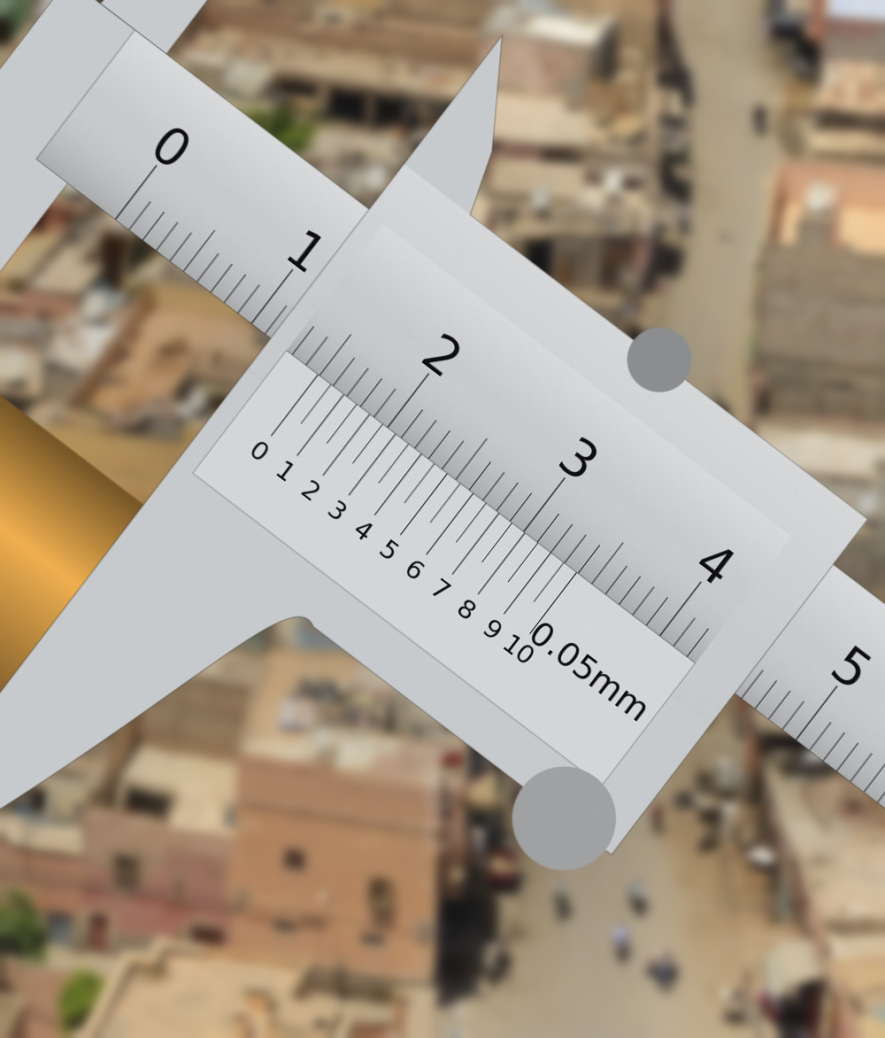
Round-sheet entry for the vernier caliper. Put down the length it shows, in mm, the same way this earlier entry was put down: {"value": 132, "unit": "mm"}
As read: {"value": 14.9, "unit": "mm"}
